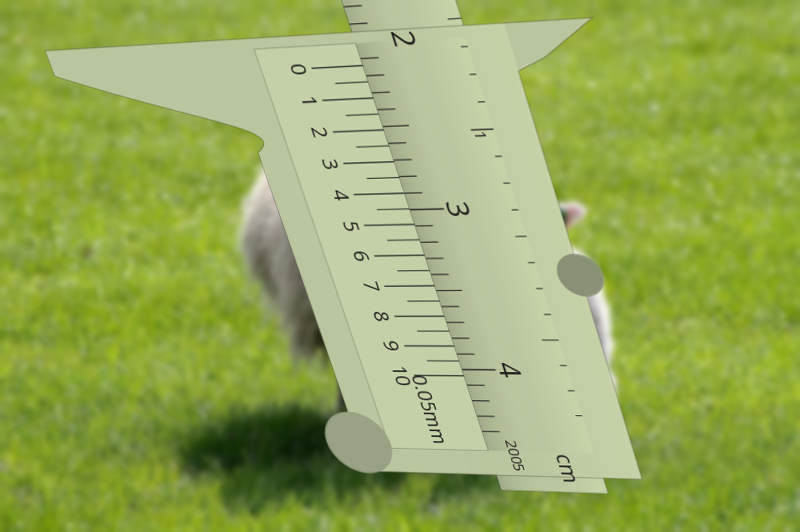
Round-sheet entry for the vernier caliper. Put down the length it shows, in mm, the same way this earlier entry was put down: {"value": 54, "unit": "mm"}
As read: {"value": 21.4, "unit": "mm"}
